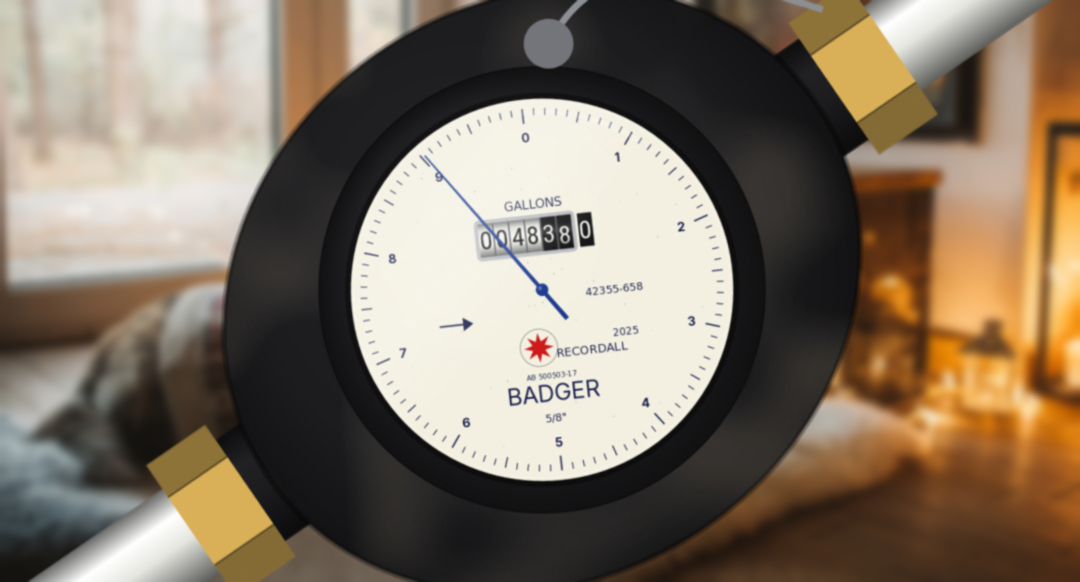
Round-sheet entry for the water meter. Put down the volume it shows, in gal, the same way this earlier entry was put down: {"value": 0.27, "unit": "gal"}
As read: {"value": 48379.0, "unit": "gal"}
